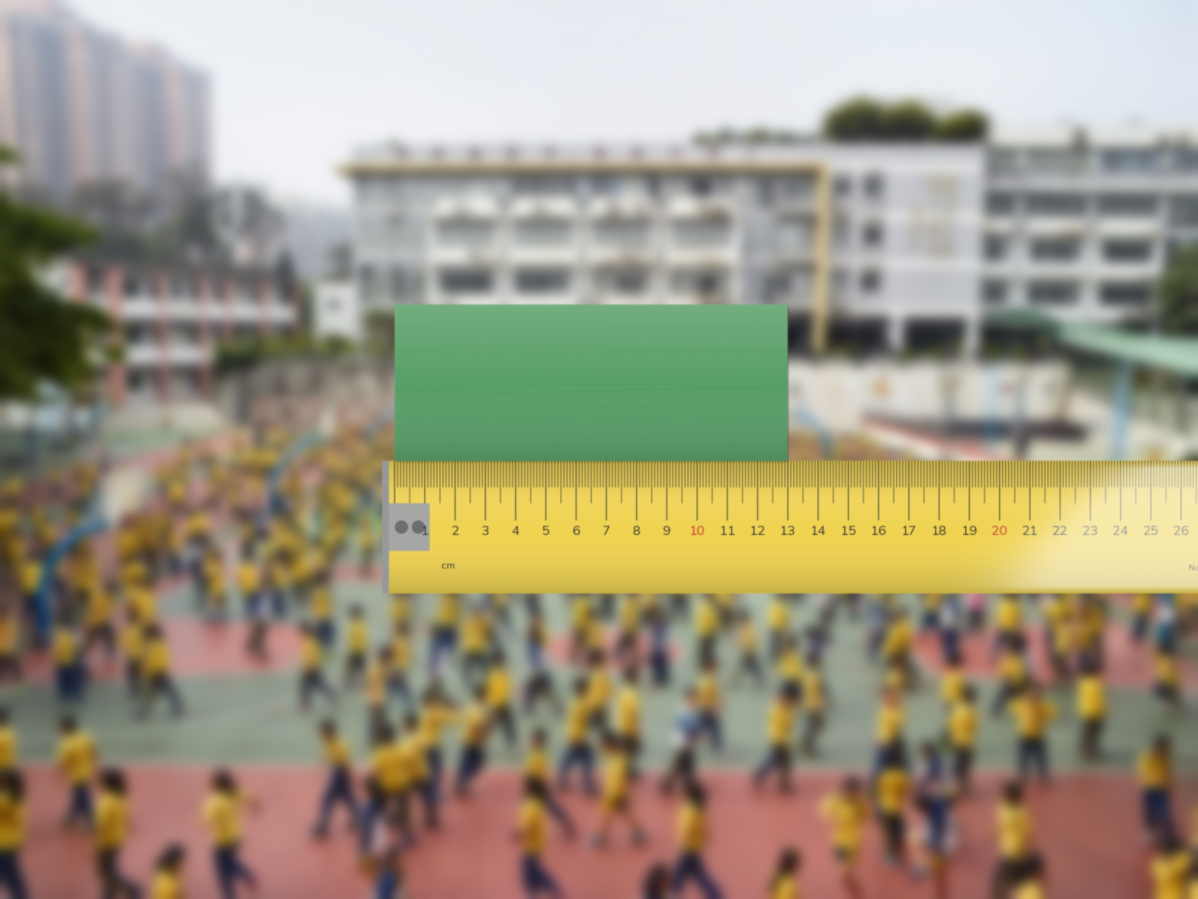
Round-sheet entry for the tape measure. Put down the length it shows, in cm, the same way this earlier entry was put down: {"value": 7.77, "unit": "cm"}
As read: {"value": 13, "unit": "cm"}
